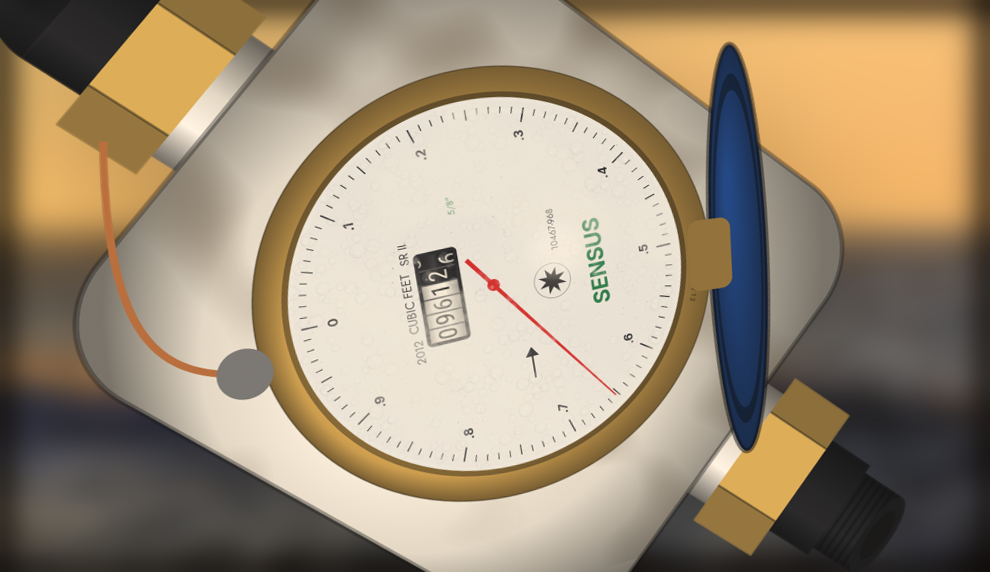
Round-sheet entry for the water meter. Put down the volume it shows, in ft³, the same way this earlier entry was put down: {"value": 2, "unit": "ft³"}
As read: {"value": 96125.65, "unit": "ft³"}
